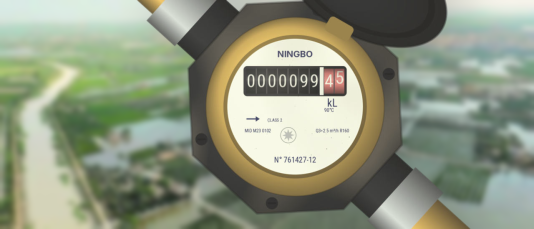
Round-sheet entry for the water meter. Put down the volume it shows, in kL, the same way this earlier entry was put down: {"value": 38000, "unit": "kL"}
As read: {"value": 99.45, "unit": "kL"}
